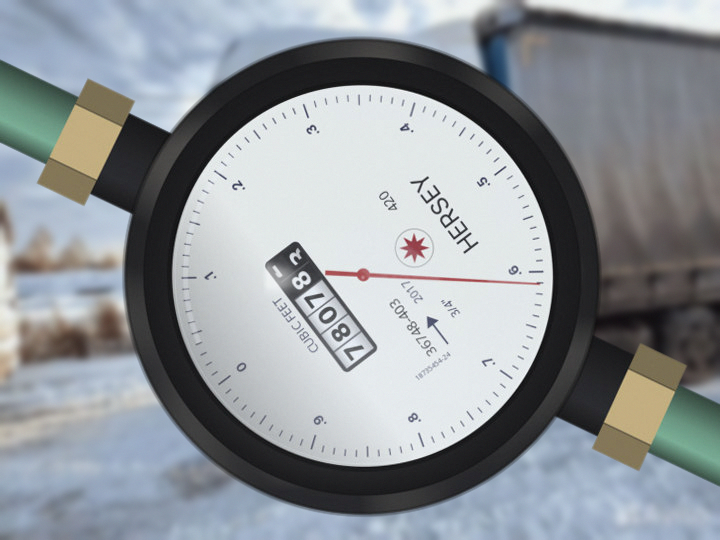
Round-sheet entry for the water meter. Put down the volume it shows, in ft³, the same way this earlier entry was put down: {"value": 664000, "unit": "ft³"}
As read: {"value": 780782.61, "unit": "ft³"}
